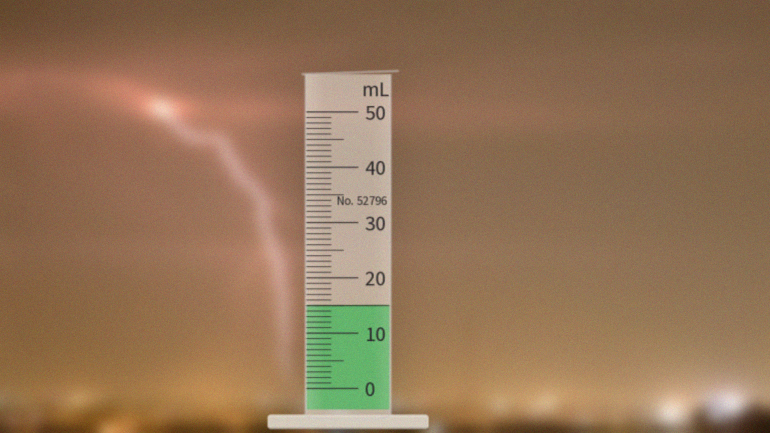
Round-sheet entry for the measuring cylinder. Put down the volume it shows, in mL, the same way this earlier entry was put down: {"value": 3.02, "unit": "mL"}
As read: {"value": 15, "unit": "mL"}
